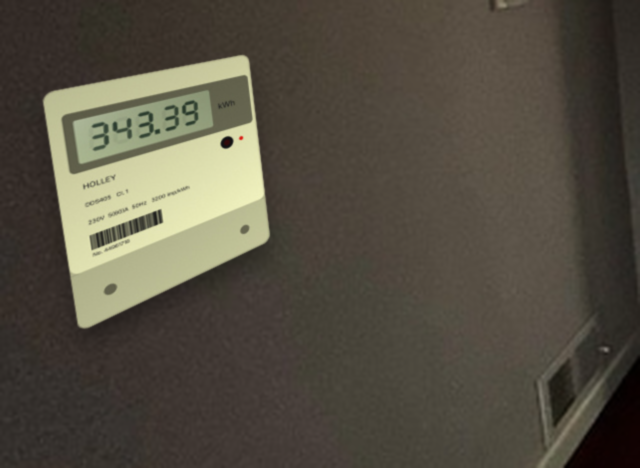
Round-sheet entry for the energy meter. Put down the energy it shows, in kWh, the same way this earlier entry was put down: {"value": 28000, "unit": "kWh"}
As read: {"value": 343.39, "unit": "kWh"}
